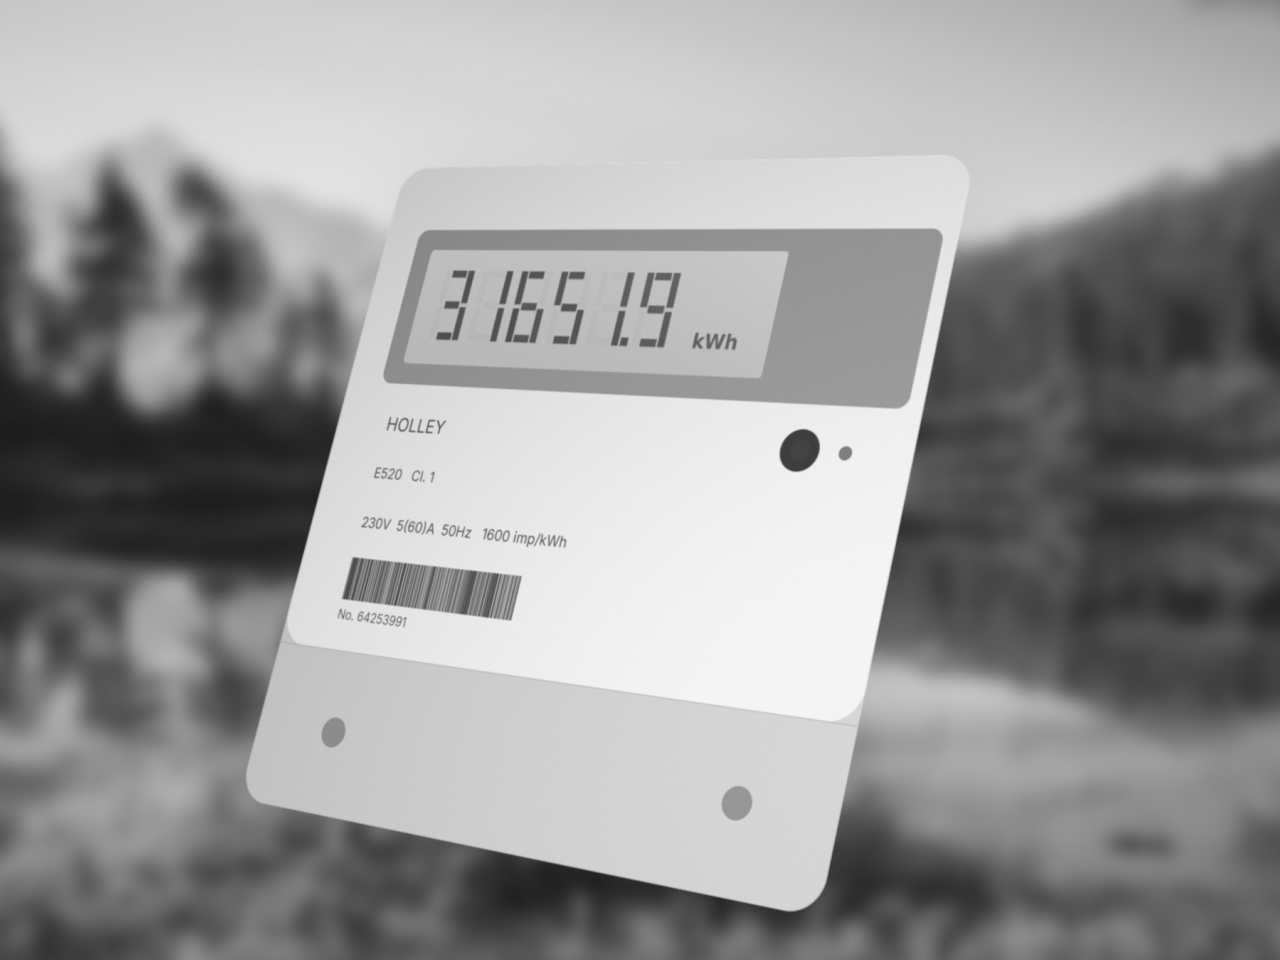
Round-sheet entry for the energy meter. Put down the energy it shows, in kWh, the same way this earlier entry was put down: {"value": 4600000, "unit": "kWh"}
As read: {"value": 31651.9, "unit": "kWh"}
